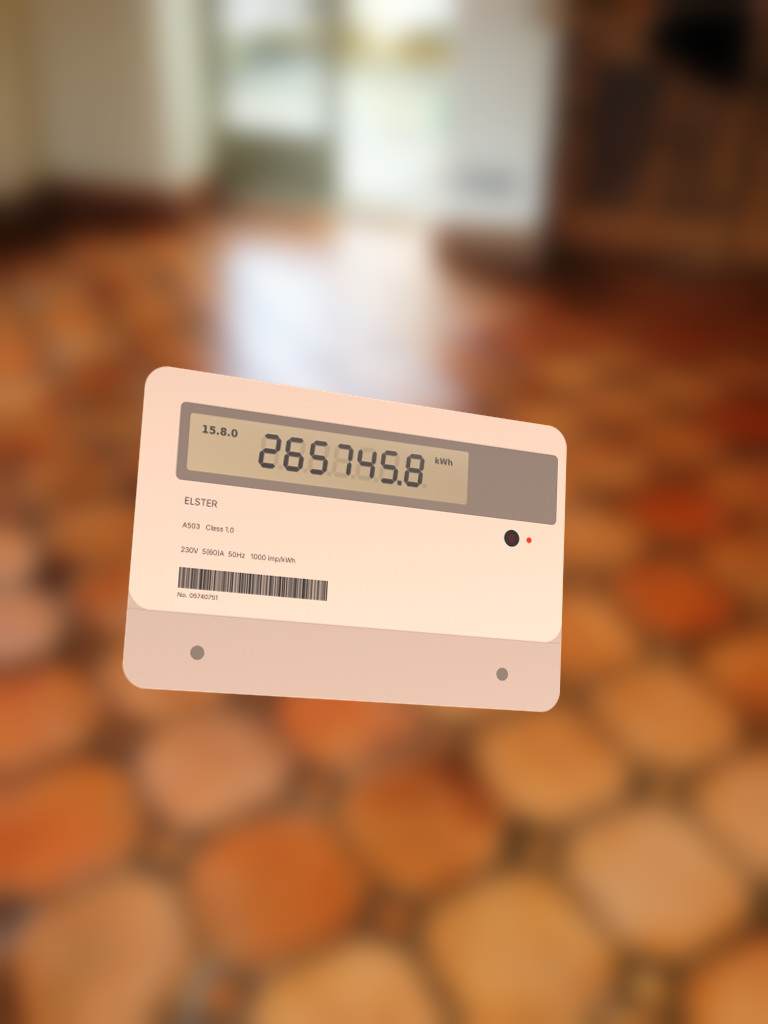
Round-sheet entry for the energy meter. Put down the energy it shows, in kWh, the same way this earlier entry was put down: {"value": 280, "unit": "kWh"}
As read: {"value": 265745.8, "unit": "kWh"}
